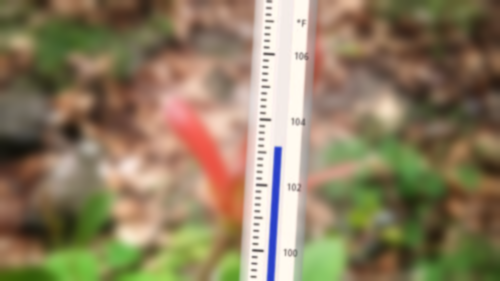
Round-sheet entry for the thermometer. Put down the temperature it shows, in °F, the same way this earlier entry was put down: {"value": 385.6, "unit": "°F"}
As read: {"value": 103.2, "unit": "°F"}
